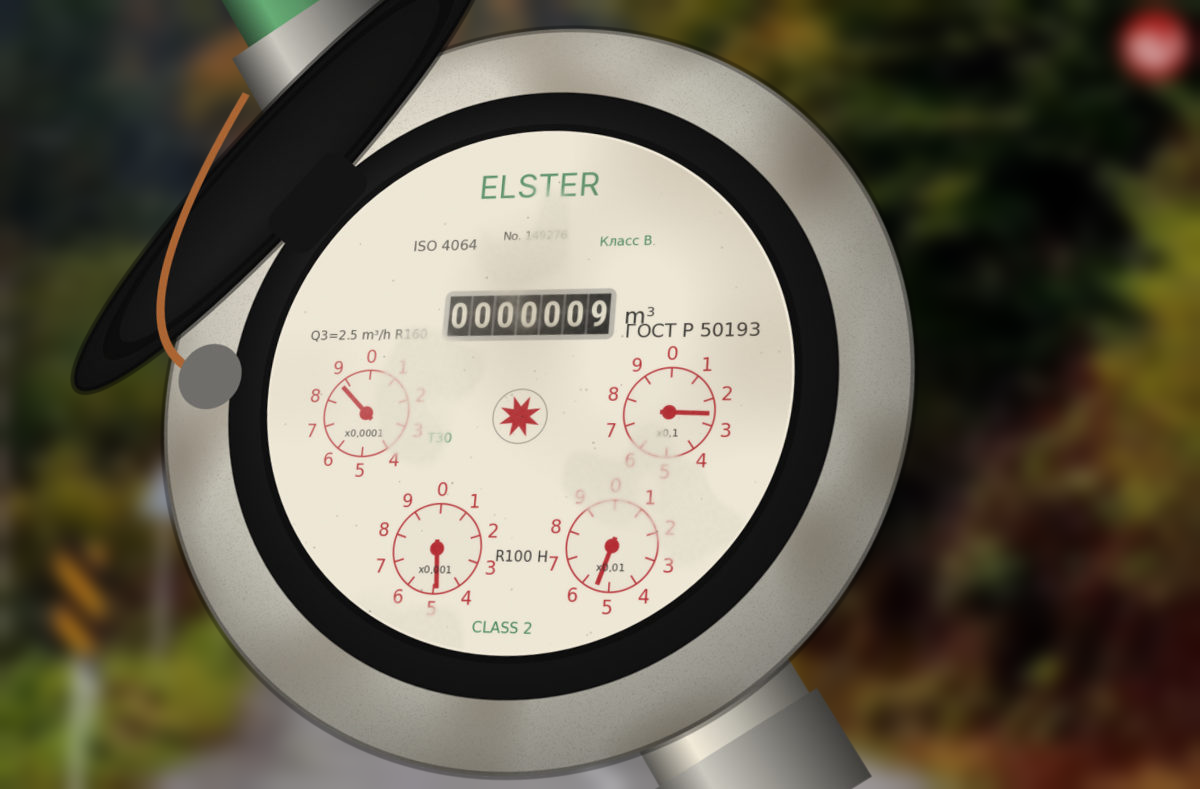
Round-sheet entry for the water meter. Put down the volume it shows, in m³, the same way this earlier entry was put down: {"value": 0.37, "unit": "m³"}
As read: {"value": 9.2548, "unit": "m³"}
